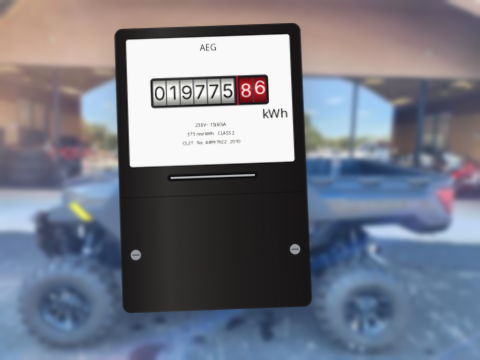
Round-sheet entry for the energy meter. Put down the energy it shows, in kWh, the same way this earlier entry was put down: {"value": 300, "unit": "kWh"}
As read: {"value": 19775.86, "unit": "kWh"}
